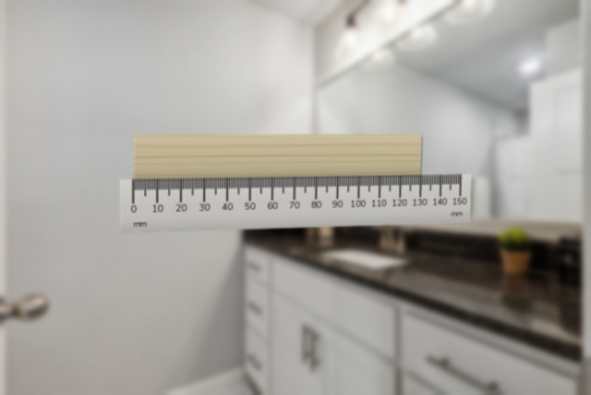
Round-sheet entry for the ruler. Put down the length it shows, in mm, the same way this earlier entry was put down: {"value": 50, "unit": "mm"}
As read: {"value": 130, "unit": "mm"}
